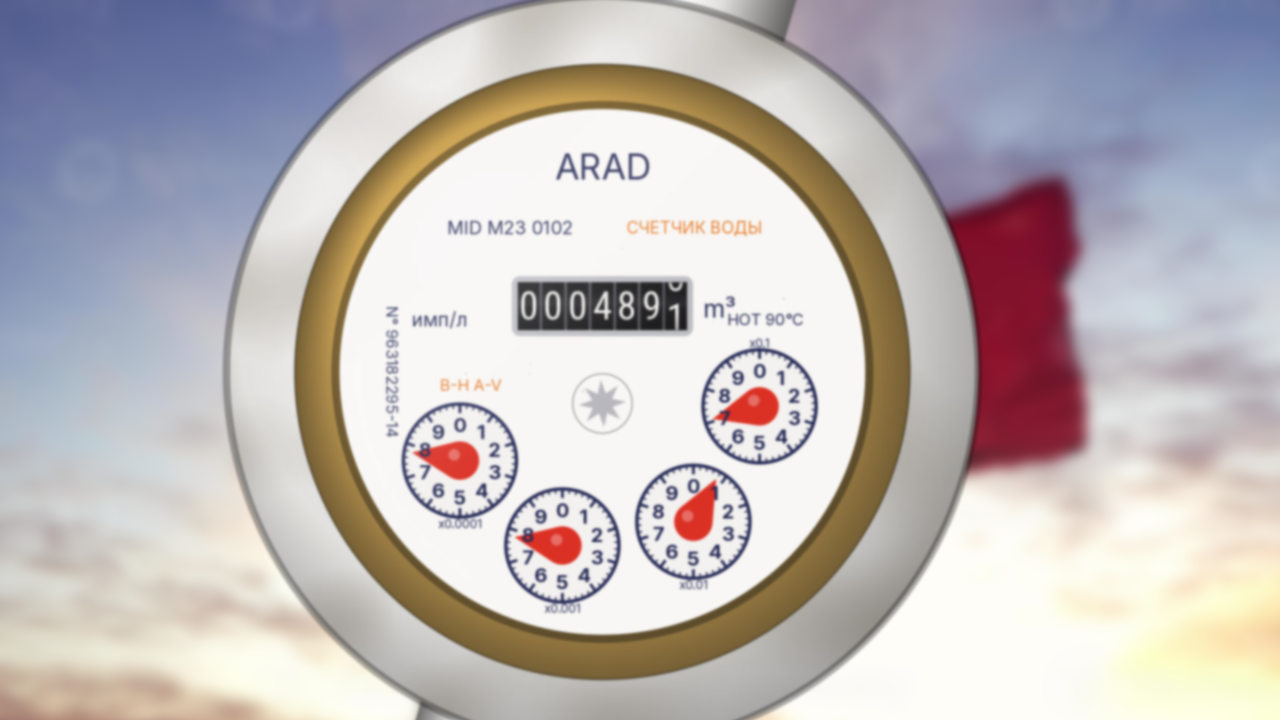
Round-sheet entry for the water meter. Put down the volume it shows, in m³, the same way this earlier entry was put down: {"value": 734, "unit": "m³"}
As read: {"value": 4890.7077, "unit": "m³"}
